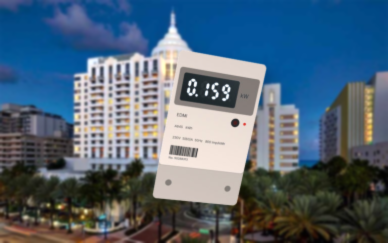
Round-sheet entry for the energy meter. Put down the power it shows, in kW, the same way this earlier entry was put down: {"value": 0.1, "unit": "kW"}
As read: {"value": 0.159, "unit": "kW"}
